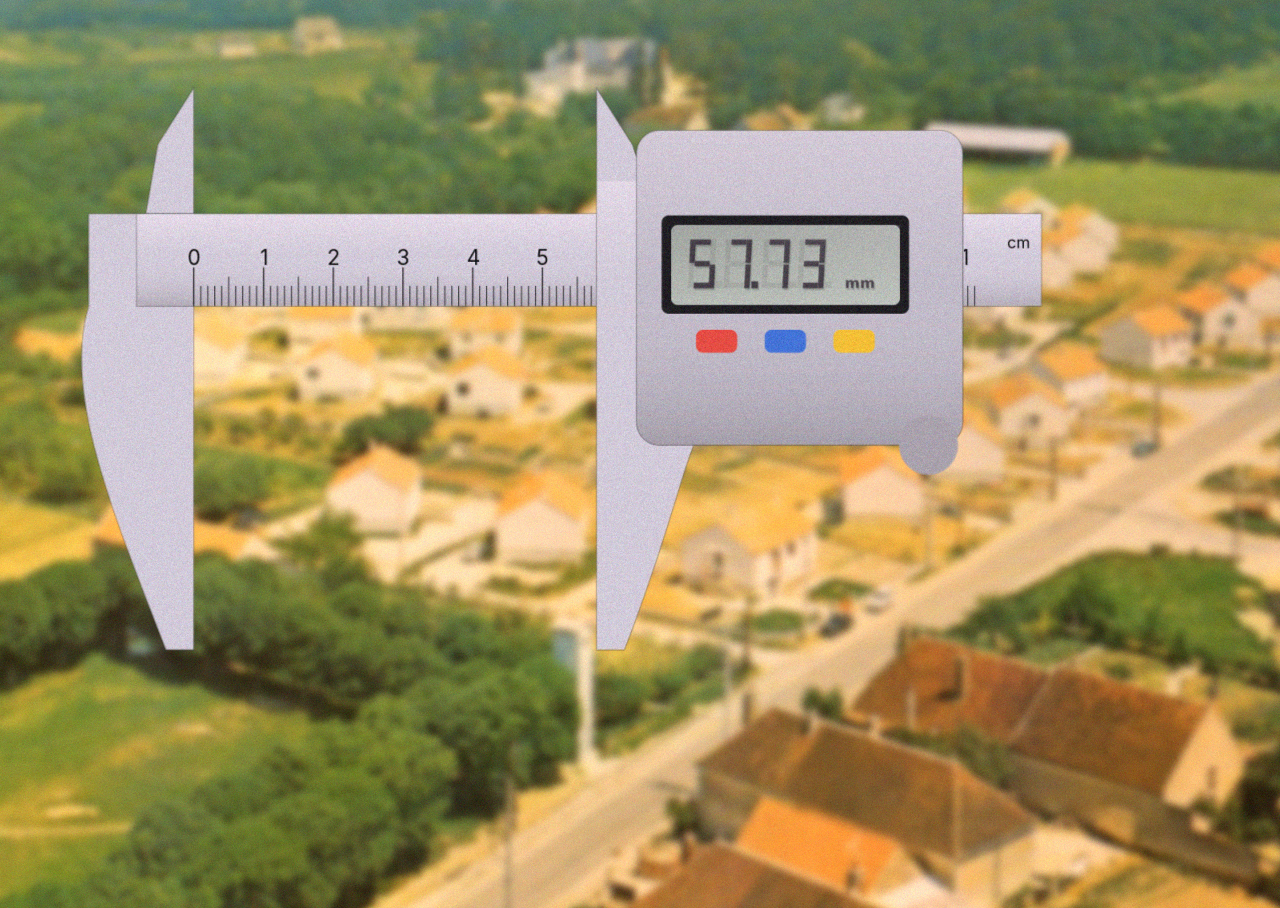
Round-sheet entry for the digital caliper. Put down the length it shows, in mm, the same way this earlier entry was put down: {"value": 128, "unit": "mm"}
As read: {"value": 57.73, "unit": "mm"}
